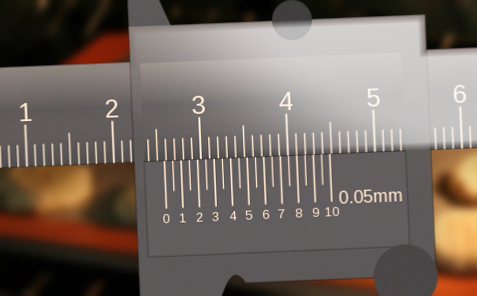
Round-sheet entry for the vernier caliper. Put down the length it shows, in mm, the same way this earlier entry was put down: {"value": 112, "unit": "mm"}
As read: {"value": 25.8, "unit": "mm"}
